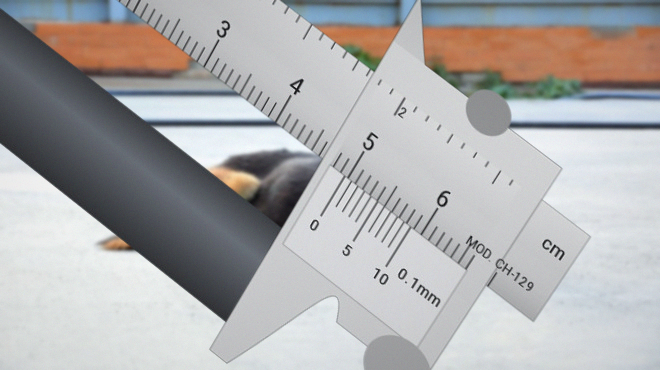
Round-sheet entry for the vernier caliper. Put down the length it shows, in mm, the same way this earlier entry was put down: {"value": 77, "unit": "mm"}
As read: {"value": 49.6, "unit": "mm"}
